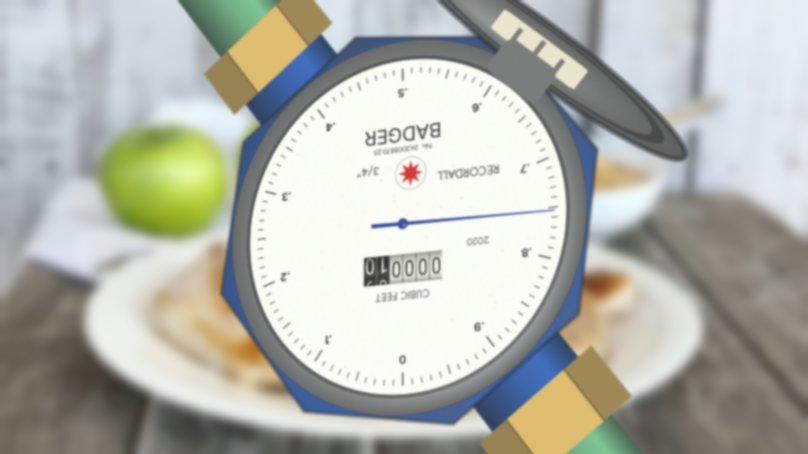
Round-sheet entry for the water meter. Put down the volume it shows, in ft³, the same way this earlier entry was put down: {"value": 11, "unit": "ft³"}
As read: {"value": 9.75, "unit": "ft³"}
